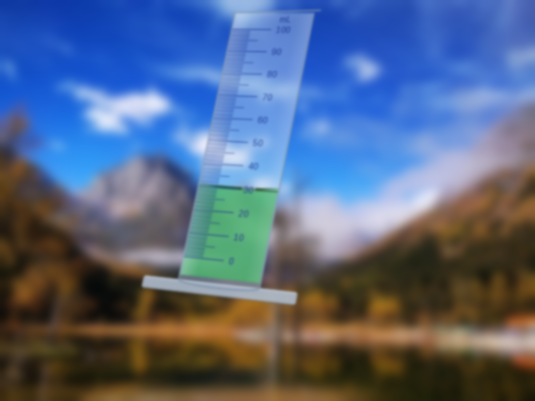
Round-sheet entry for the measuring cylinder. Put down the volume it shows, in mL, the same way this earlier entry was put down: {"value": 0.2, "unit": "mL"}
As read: {"value": 30, "unit": "mL"}
